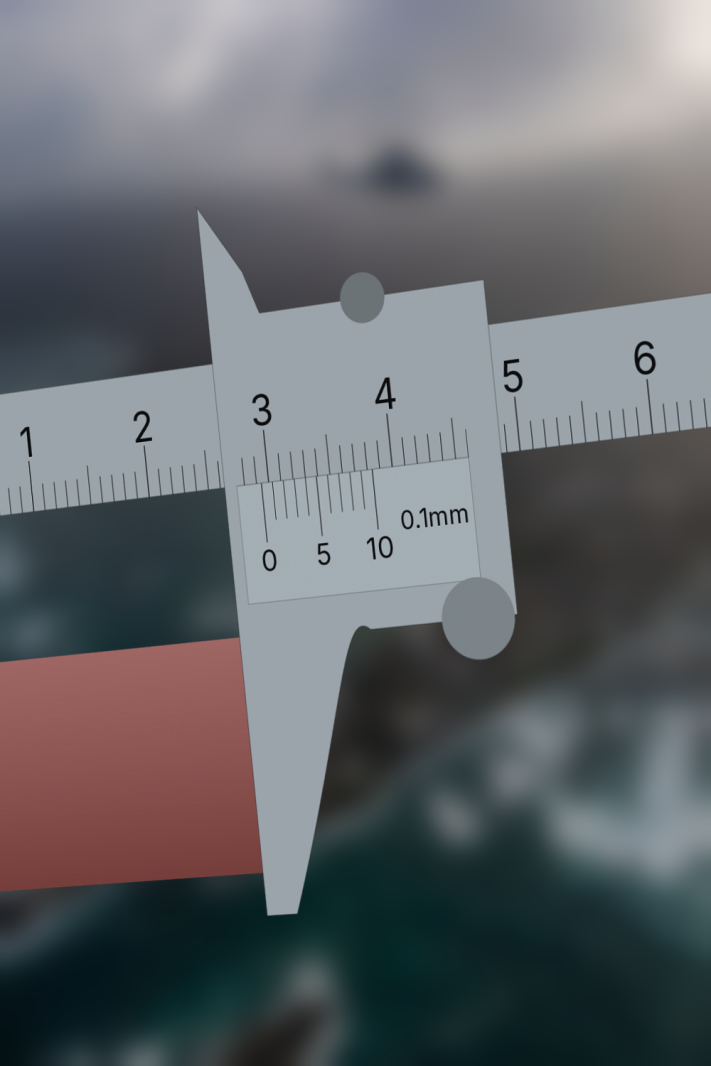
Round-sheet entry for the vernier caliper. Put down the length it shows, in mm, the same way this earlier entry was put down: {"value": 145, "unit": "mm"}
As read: {"value": 29.4, "unit": "mm"}
